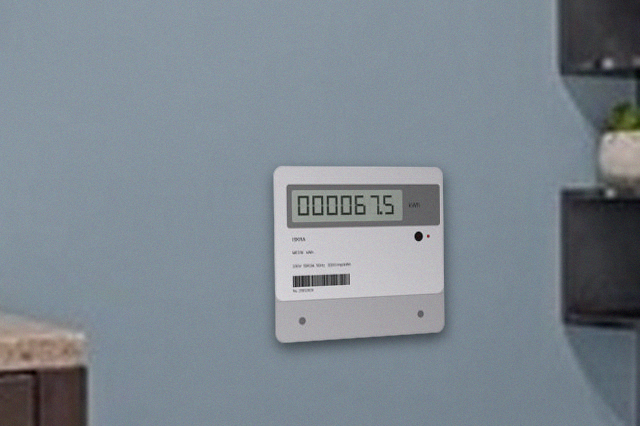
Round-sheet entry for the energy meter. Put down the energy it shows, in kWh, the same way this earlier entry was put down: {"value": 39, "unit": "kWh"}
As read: {"value": 67.5, "unit": "kWh"}
